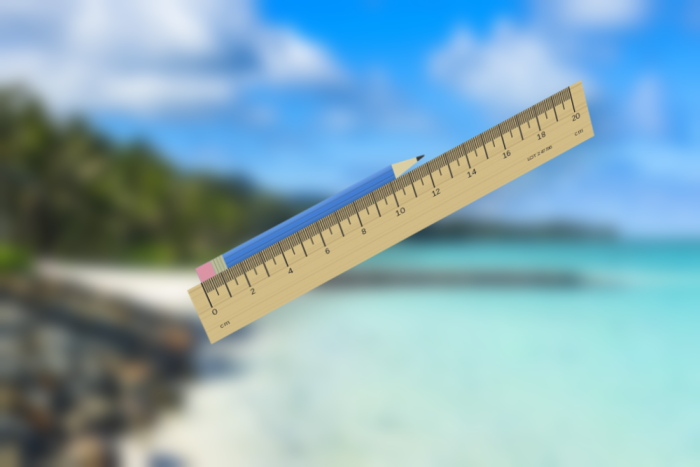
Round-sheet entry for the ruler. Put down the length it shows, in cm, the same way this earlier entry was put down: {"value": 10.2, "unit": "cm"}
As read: {"value": 12, "unit": "cm"}
